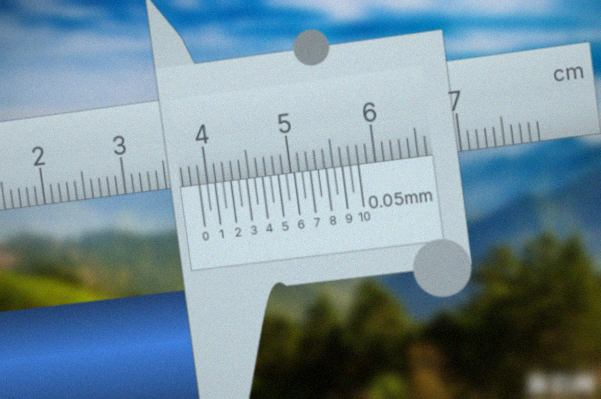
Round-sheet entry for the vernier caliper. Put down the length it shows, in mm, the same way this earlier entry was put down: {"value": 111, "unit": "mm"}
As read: {"value": 39.0, "unit": "mm"}
